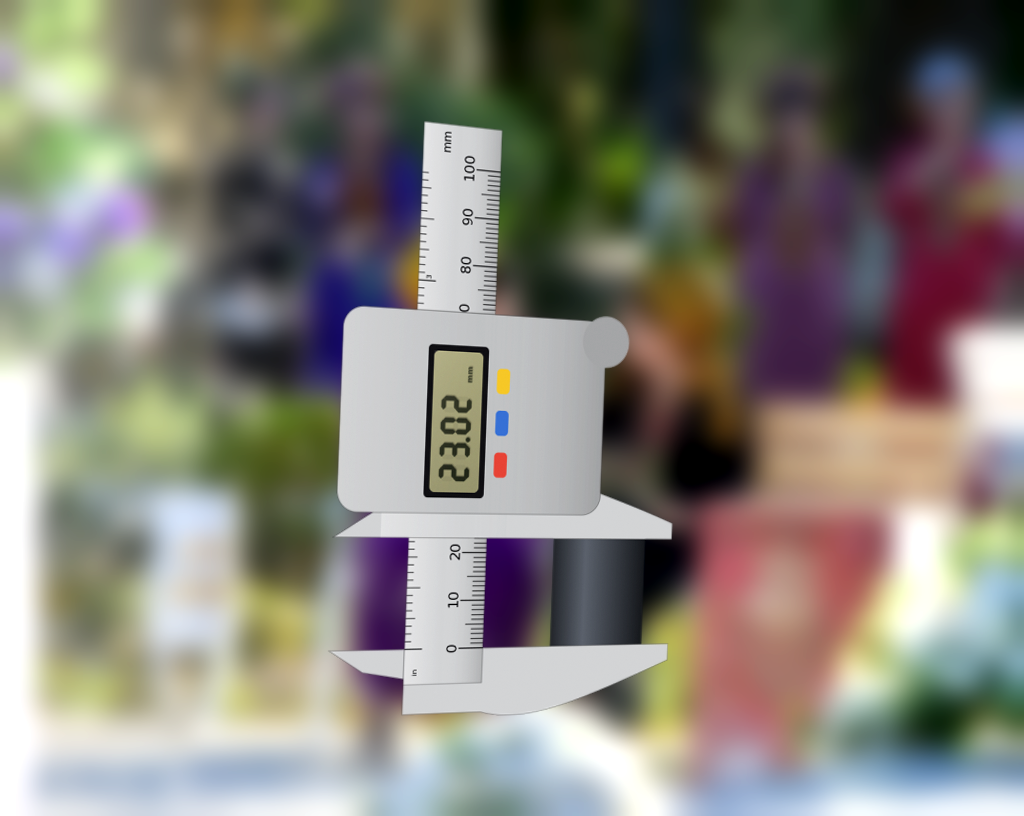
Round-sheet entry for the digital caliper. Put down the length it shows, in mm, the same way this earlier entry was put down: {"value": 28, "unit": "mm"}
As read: {"value": 23.02, "unit": "mm"}
